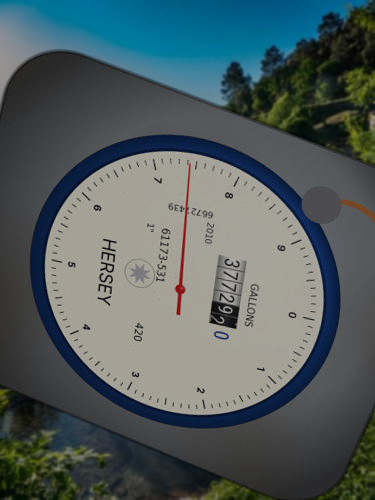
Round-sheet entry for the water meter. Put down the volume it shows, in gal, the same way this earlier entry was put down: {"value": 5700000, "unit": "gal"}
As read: {"value": 3772917.4, "unit": "gal"}
